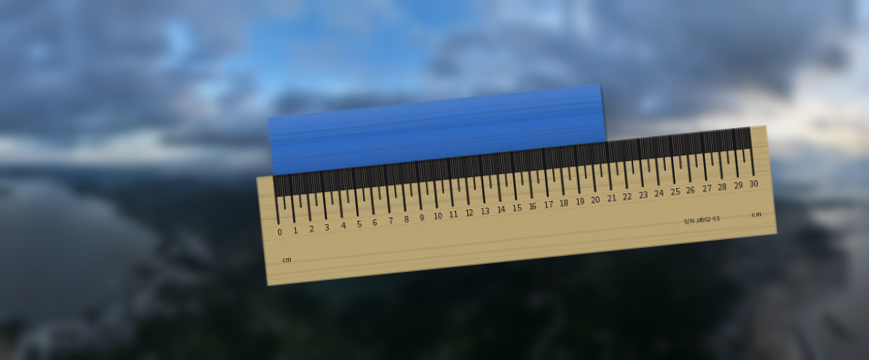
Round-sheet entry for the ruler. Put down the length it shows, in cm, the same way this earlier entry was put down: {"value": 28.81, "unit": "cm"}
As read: {"value": 21, "unit": "cm"}
